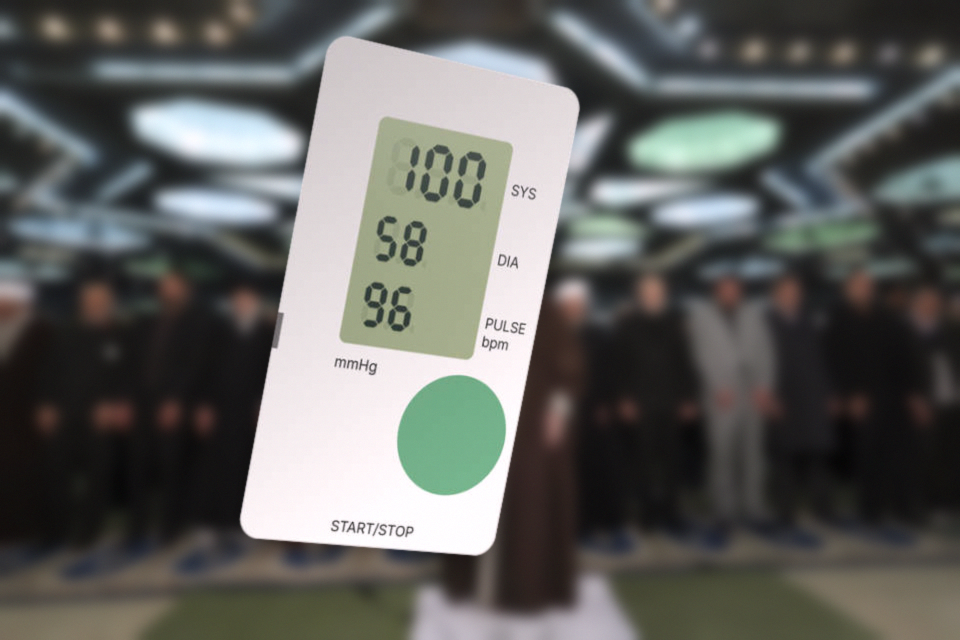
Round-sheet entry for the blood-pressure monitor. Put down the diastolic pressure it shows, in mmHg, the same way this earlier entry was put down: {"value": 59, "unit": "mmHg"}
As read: {"value": 58, "unit": "mmHg"}
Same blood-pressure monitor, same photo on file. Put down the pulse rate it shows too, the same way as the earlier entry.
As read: {"value": 96, "unit": "bpm"}
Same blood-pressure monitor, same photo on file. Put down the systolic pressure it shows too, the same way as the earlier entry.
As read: {"value": 100, "unit": "mmHg"}
